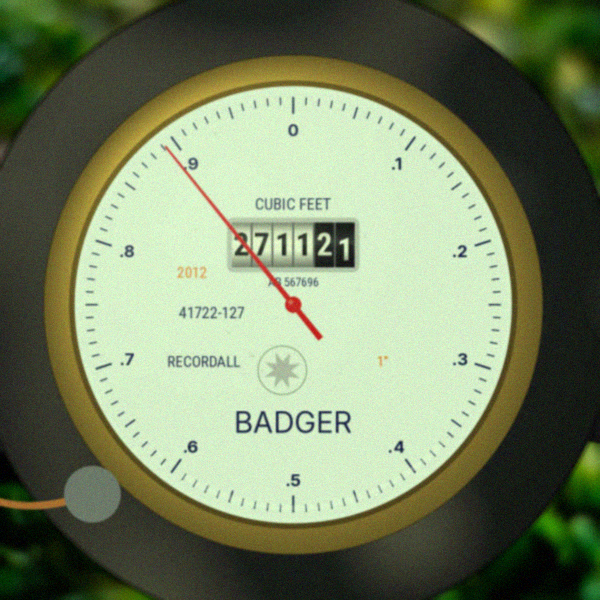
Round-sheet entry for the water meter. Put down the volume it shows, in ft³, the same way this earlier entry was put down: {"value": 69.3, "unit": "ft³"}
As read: {"value": 271120.89, "unit": "ft³"}
